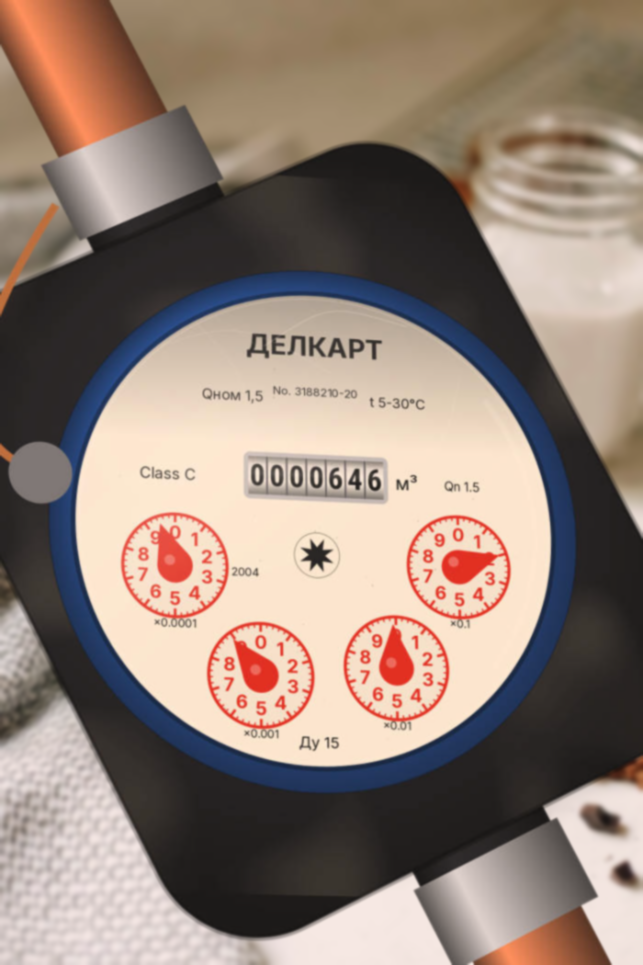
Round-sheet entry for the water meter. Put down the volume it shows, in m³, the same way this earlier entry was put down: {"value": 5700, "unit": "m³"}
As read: {"value": 646.1989, "unit": "m³"}
